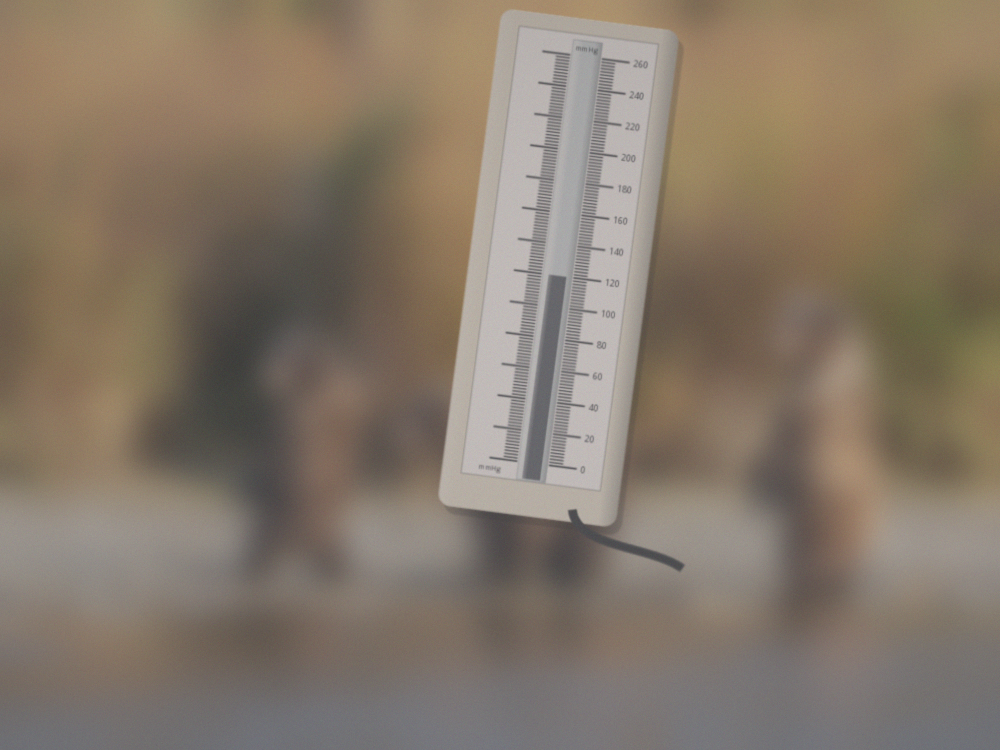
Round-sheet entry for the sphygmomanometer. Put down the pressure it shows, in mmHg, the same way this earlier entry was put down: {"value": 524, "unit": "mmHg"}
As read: {"value": 120, "unit": "mmHg"}
